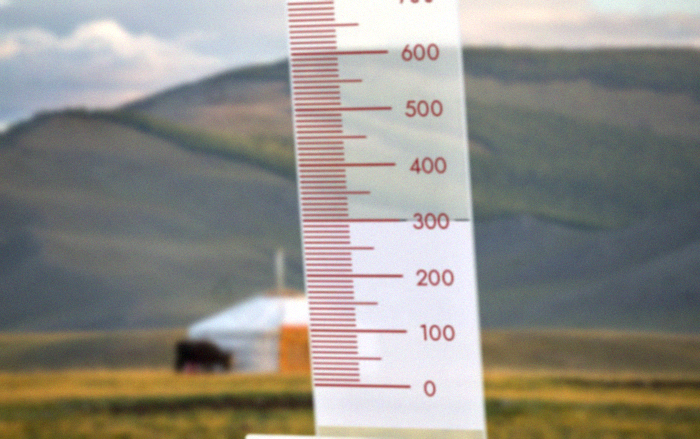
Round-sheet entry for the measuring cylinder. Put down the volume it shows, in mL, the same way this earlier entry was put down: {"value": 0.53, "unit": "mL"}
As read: {"value": 300, "unit": "mL"}
